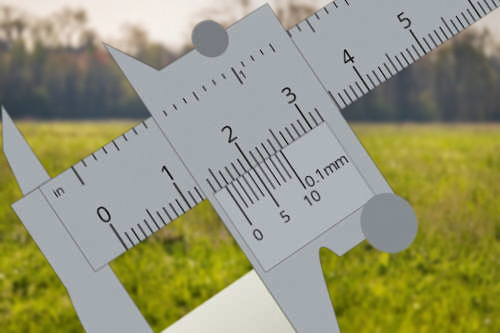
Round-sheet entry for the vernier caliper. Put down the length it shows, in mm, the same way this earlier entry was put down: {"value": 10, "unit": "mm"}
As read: {"value": 15.6, "unit": "mm"}
